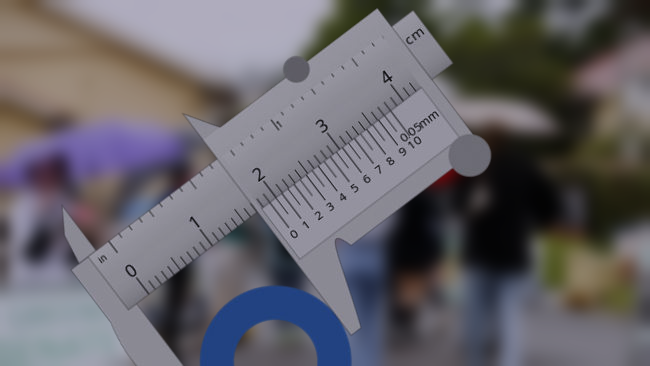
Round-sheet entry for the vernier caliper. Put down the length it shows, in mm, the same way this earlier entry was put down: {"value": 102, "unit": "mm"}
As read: {"value": 19.0, "unit": "mm"}
